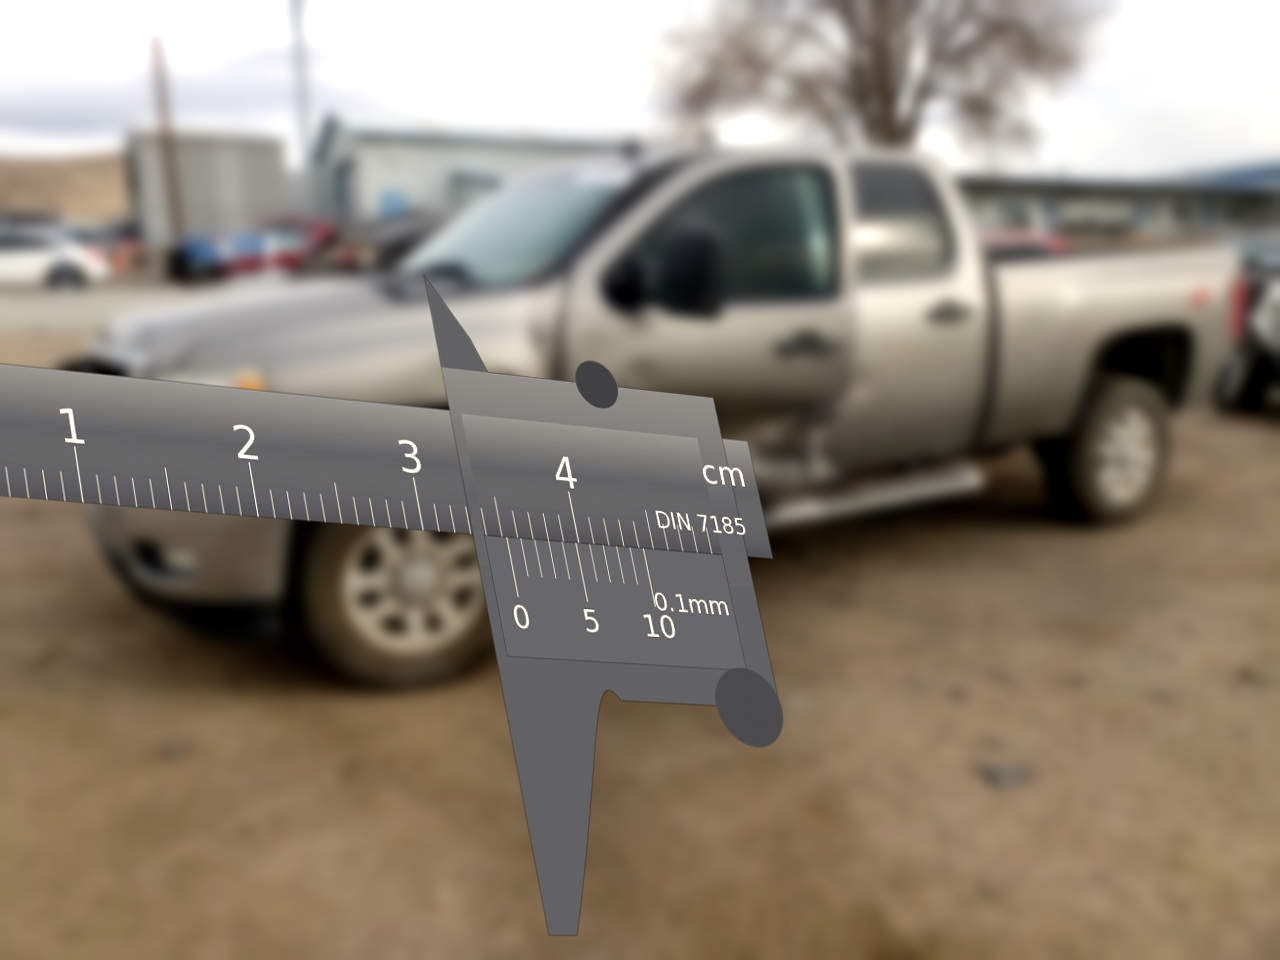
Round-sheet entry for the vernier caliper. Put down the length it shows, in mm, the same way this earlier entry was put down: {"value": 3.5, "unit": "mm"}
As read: {"value": 35.3, "unit": "mm"}
